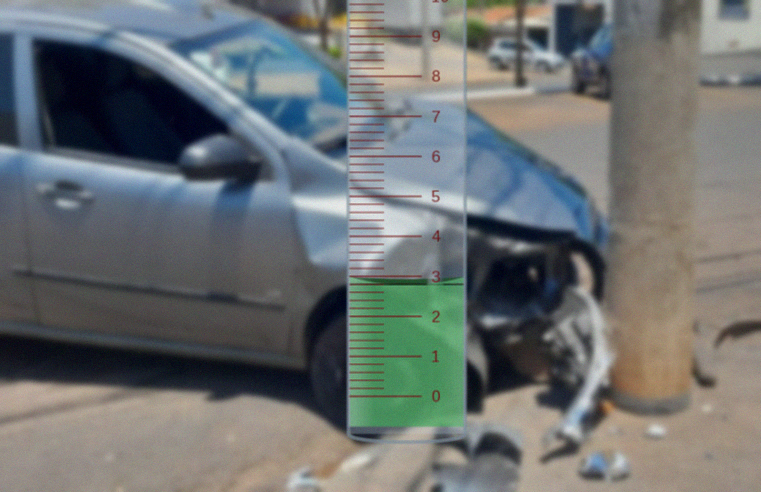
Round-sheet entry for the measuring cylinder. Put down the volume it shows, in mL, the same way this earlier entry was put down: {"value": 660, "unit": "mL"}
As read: {"value": 2.8, "unit": "mL"}
